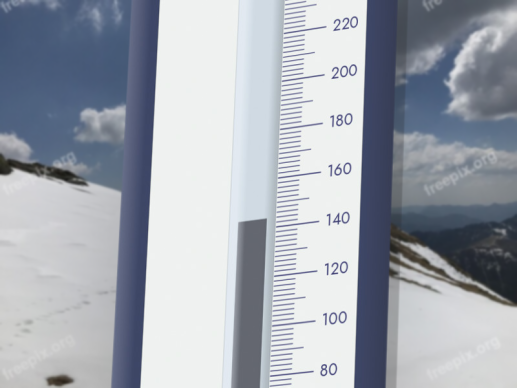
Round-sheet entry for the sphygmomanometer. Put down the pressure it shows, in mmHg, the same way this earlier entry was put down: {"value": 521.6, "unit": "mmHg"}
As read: {"value": 144, "unit": "mmHg"}
